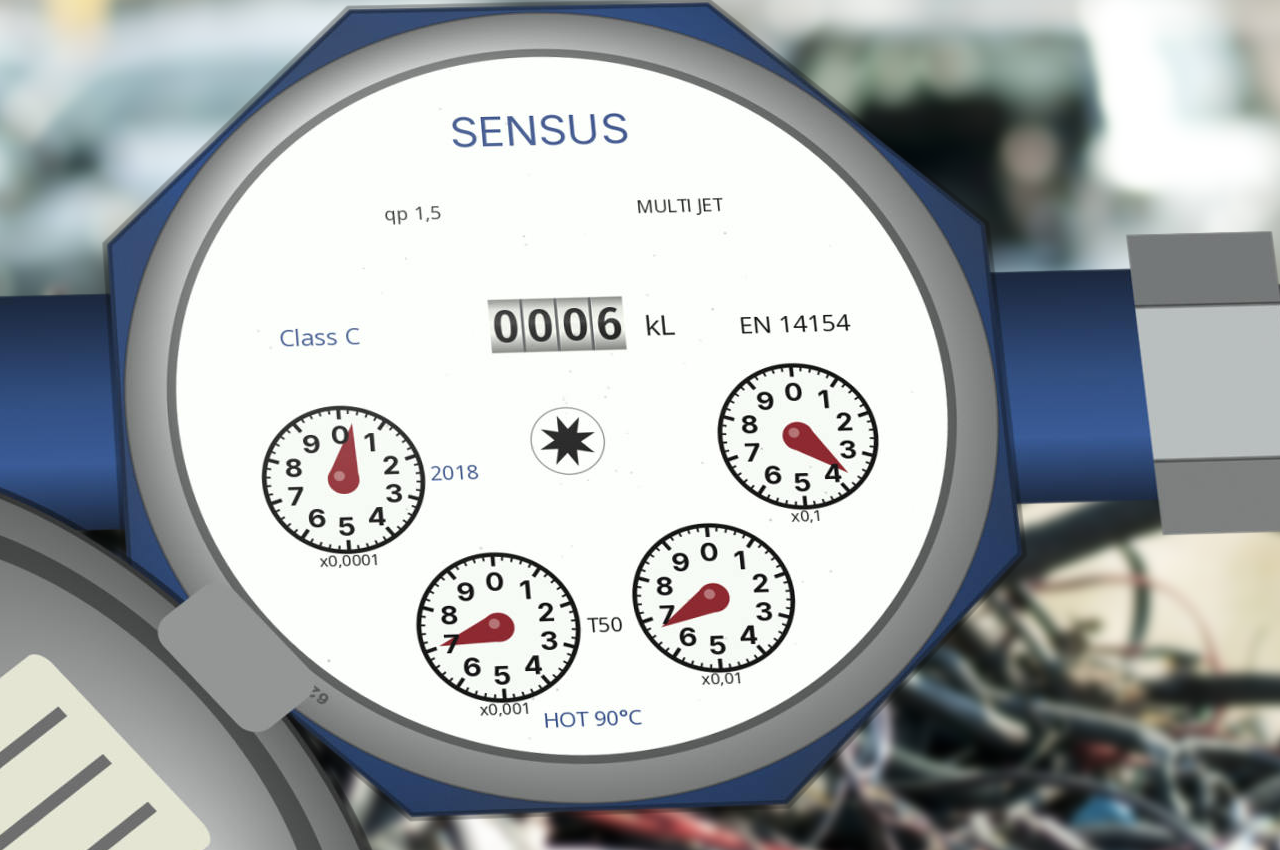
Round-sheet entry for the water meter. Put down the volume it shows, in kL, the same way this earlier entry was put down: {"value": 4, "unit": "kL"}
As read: {"value": 6.3670, "unit": "kL"}
